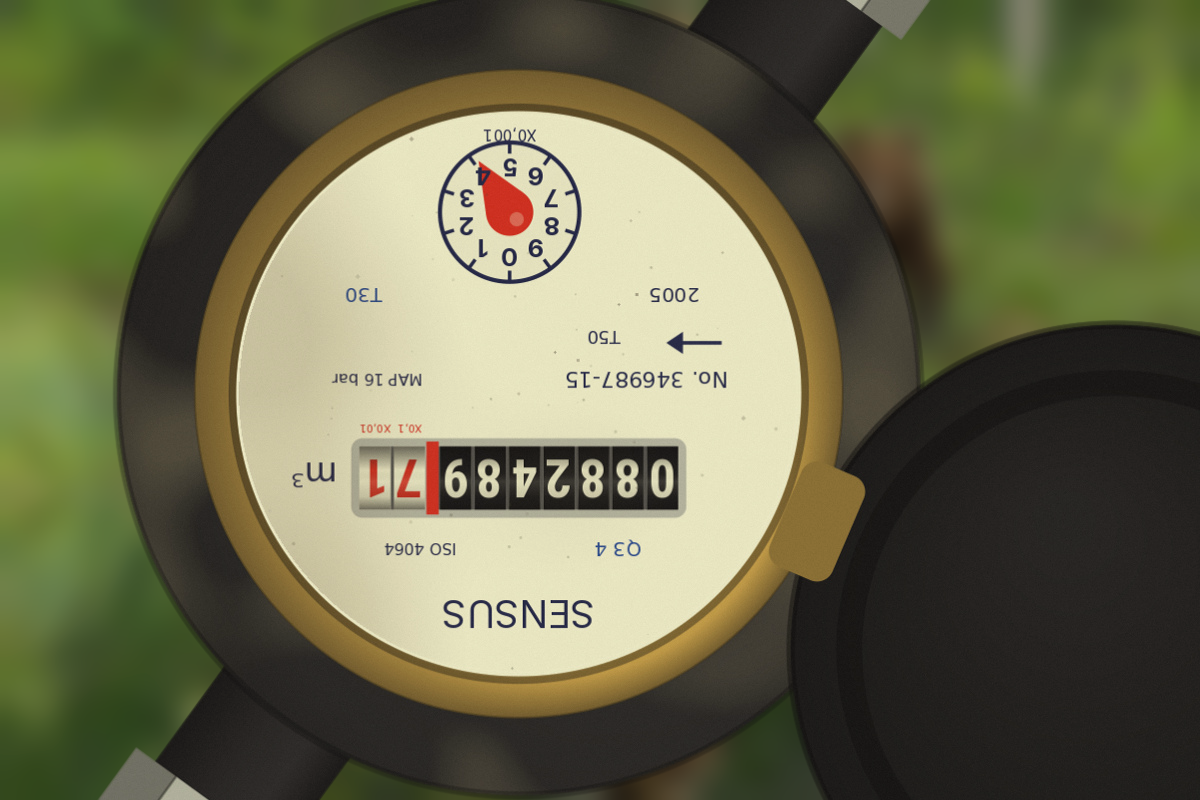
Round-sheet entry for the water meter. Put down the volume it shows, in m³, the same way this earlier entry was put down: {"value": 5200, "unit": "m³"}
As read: {"value": 882489.714, "unit": "m³"}
